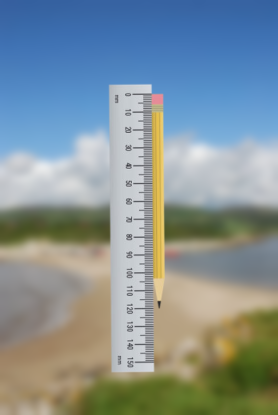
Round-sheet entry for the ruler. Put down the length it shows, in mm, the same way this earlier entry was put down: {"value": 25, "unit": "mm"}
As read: {"value": 120, "unit": "mm"}
